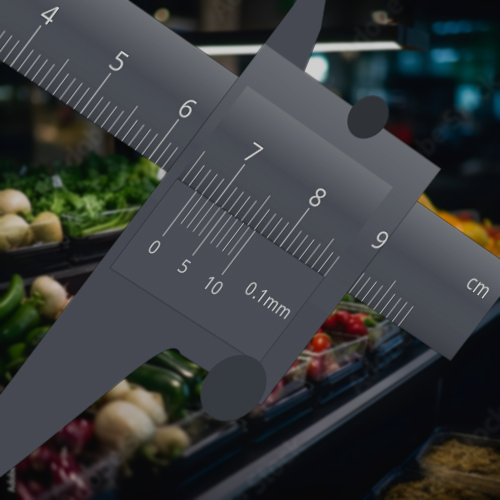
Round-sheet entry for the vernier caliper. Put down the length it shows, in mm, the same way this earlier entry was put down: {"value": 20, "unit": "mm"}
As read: {"value": 67.2, "unit": "mm"}
